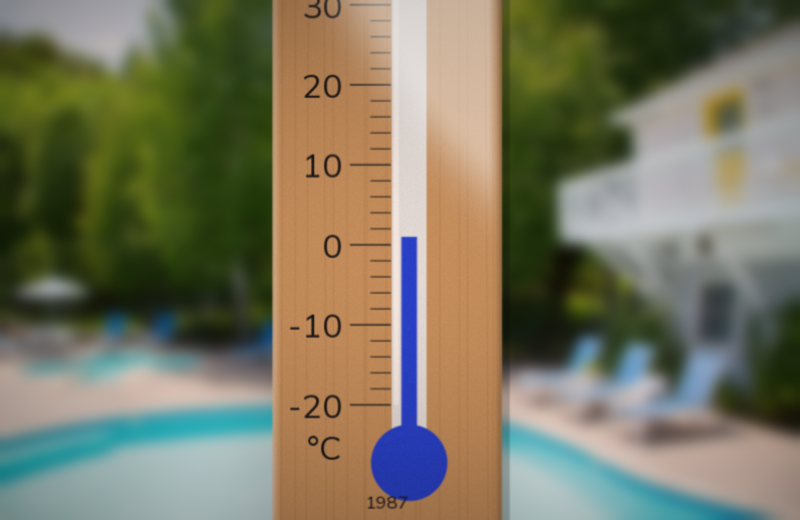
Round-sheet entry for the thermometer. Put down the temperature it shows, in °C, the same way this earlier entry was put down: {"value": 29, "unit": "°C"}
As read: {"value": 1, "unit": "°C"}
